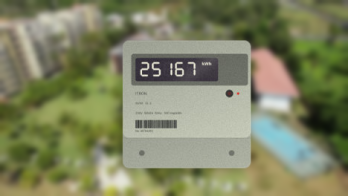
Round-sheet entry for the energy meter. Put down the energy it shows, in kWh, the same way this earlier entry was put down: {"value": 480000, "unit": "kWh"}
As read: {"value": 25167, "unit": "kWh"}
